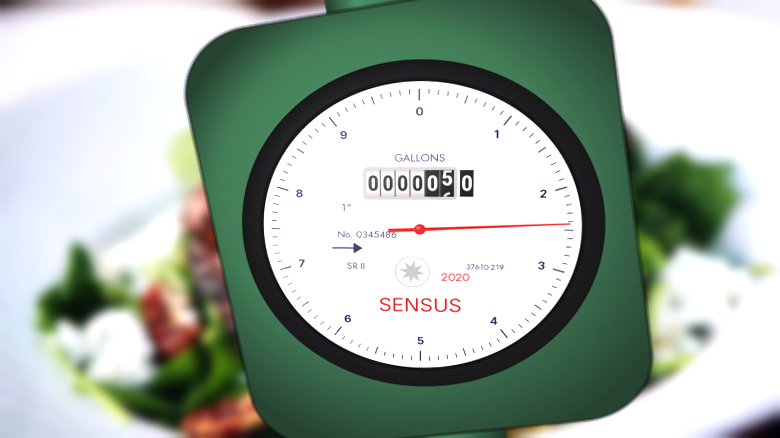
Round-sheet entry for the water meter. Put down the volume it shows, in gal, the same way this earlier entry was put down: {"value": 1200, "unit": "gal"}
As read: {"value": 52.4, "unit": "gal"}
